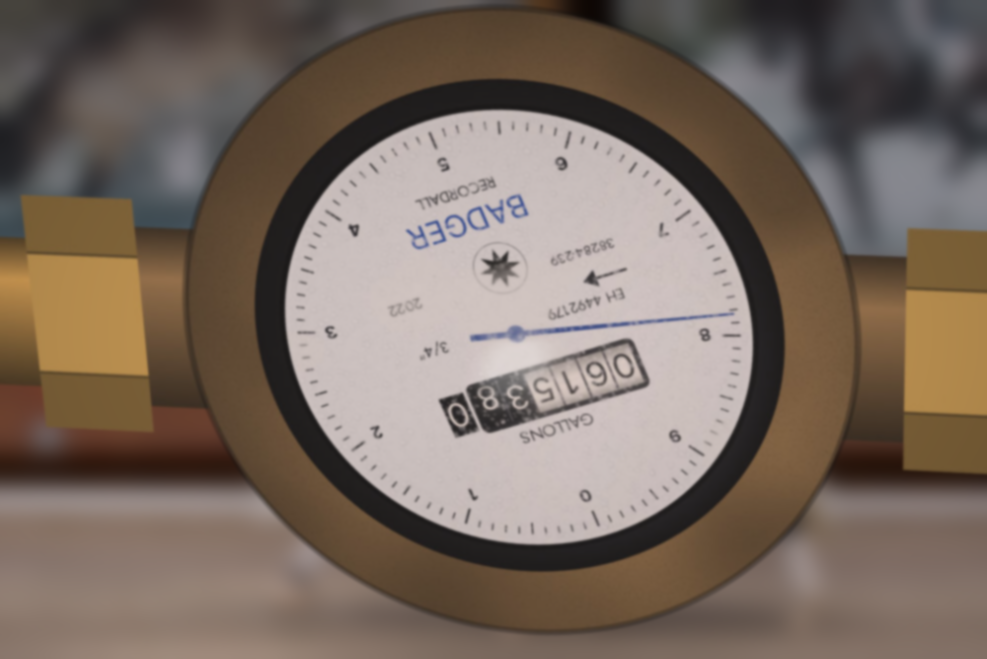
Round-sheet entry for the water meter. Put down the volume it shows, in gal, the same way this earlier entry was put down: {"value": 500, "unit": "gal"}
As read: {"value": 615377.8, "unit": "gal"}
